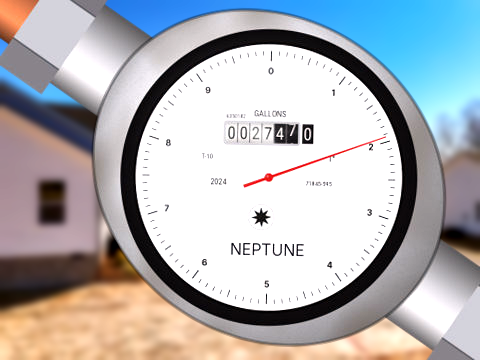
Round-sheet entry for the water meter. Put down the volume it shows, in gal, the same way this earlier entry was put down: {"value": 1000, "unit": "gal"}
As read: {"value": 27471.9, "unit": "gal"}
